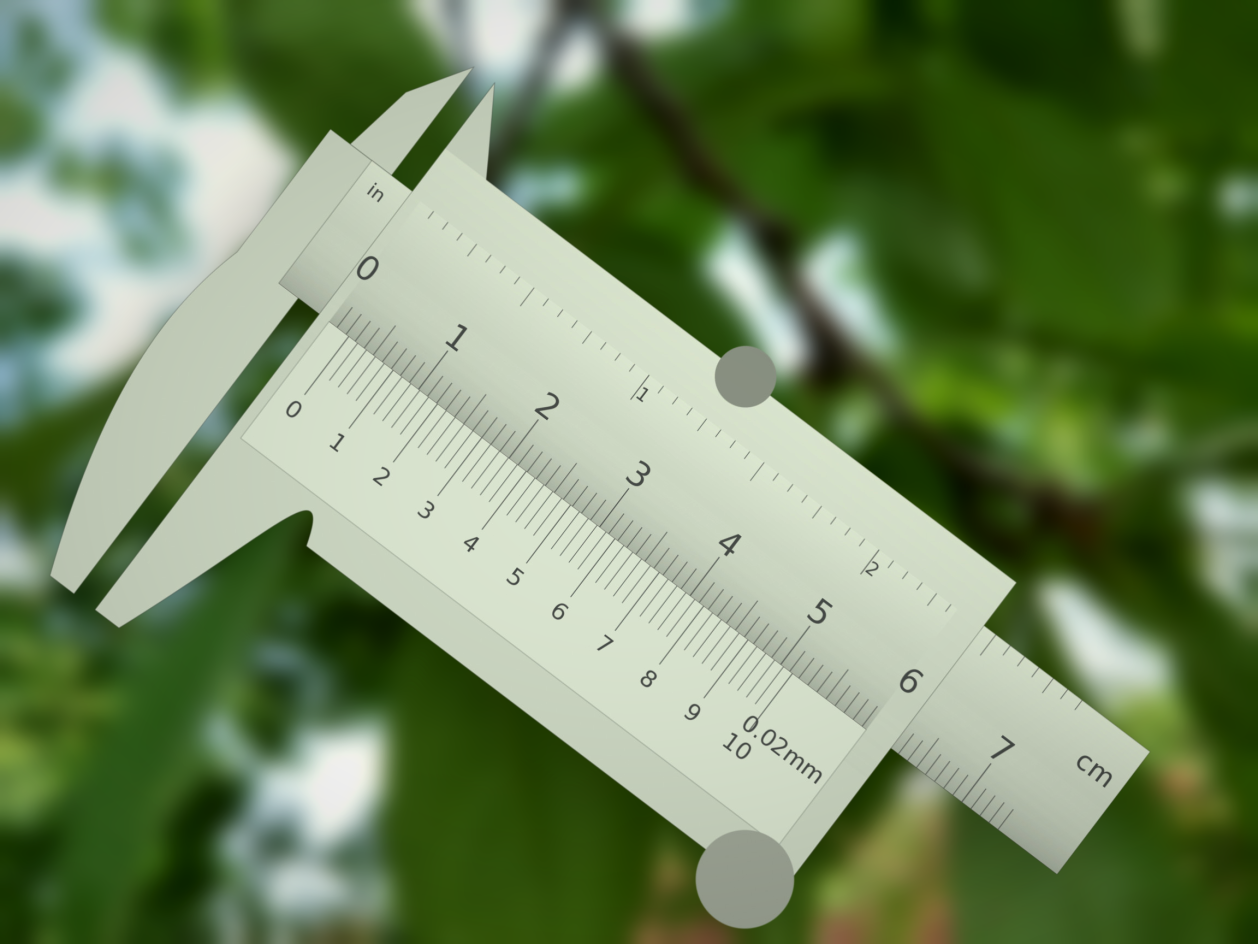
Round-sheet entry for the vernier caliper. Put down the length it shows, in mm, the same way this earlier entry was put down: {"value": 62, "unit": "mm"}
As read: {"value": 2.3, "unit": "mm"}
